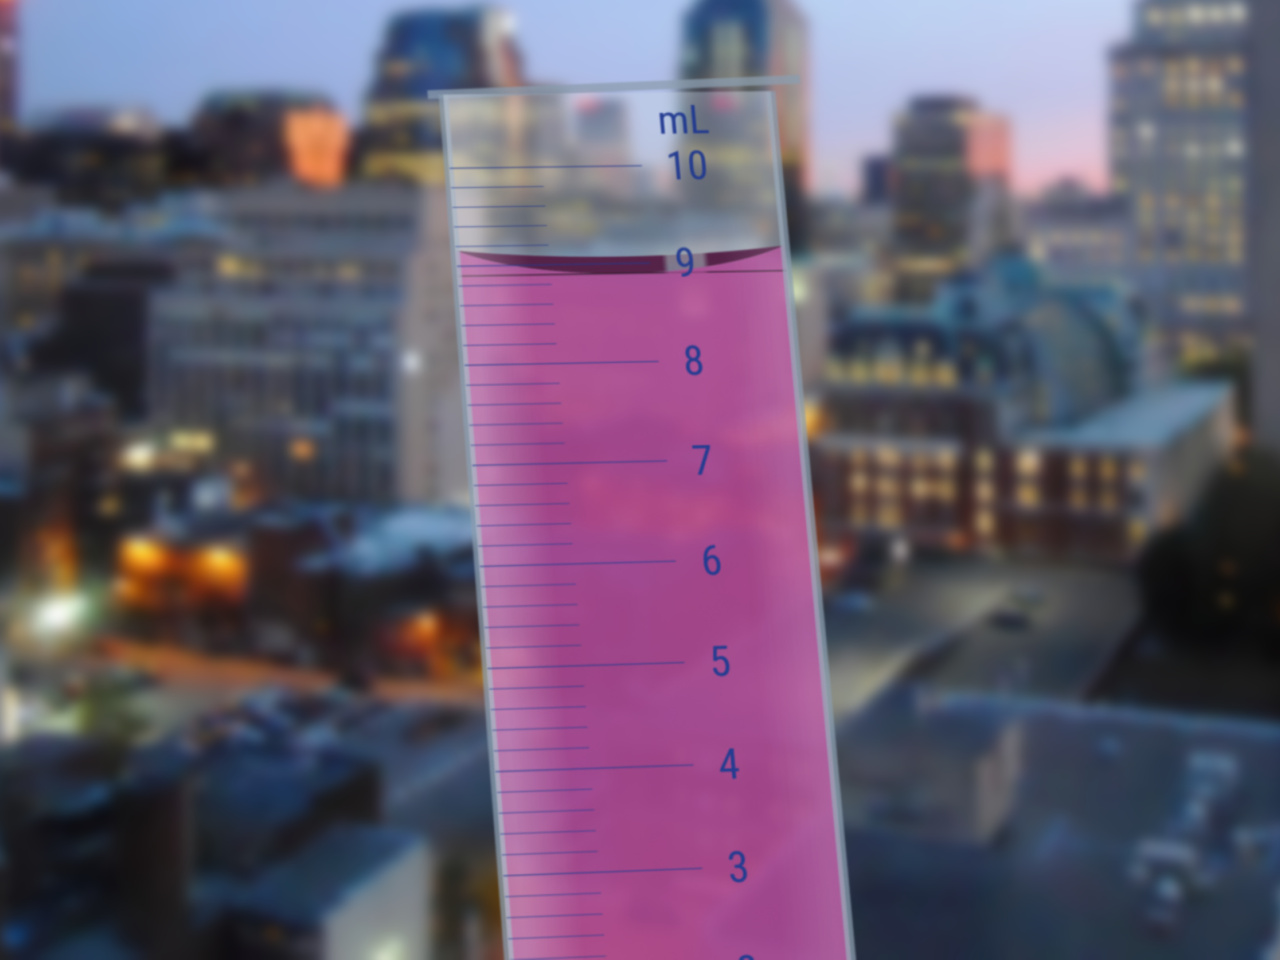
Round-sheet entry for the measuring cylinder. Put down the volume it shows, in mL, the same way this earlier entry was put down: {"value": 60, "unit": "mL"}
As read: {"value": 8.9, "unit": "mL"}
